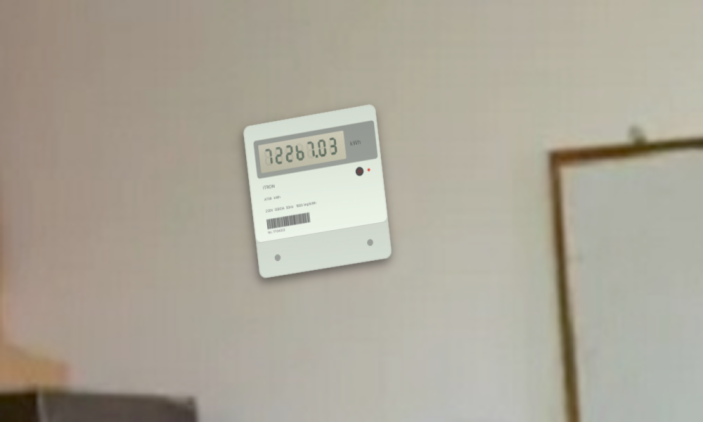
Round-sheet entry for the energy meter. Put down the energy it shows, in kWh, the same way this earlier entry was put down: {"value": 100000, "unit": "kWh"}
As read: {"value": 72267.03, "unit": "kWh"}
